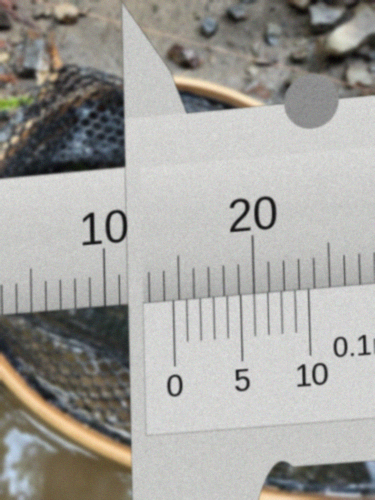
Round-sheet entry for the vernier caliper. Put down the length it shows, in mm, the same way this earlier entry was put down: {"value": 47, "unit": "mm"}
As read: {"value": 14.6, "unit": "mm"}
